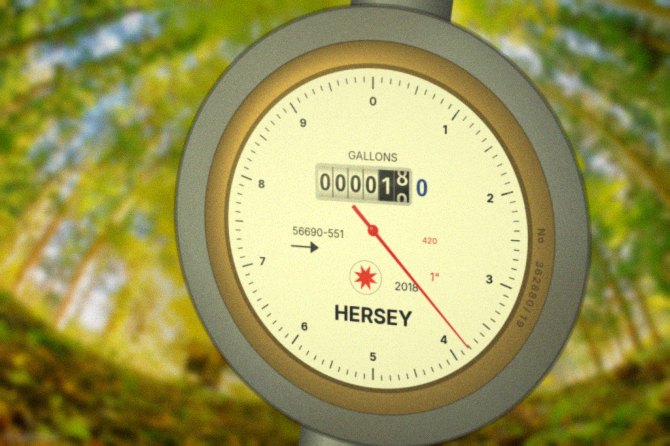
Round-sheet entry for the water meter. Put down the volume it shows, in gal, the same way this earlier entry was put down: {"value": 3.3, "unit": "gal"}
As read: {"value": 183.8, "unit": "gal"}
